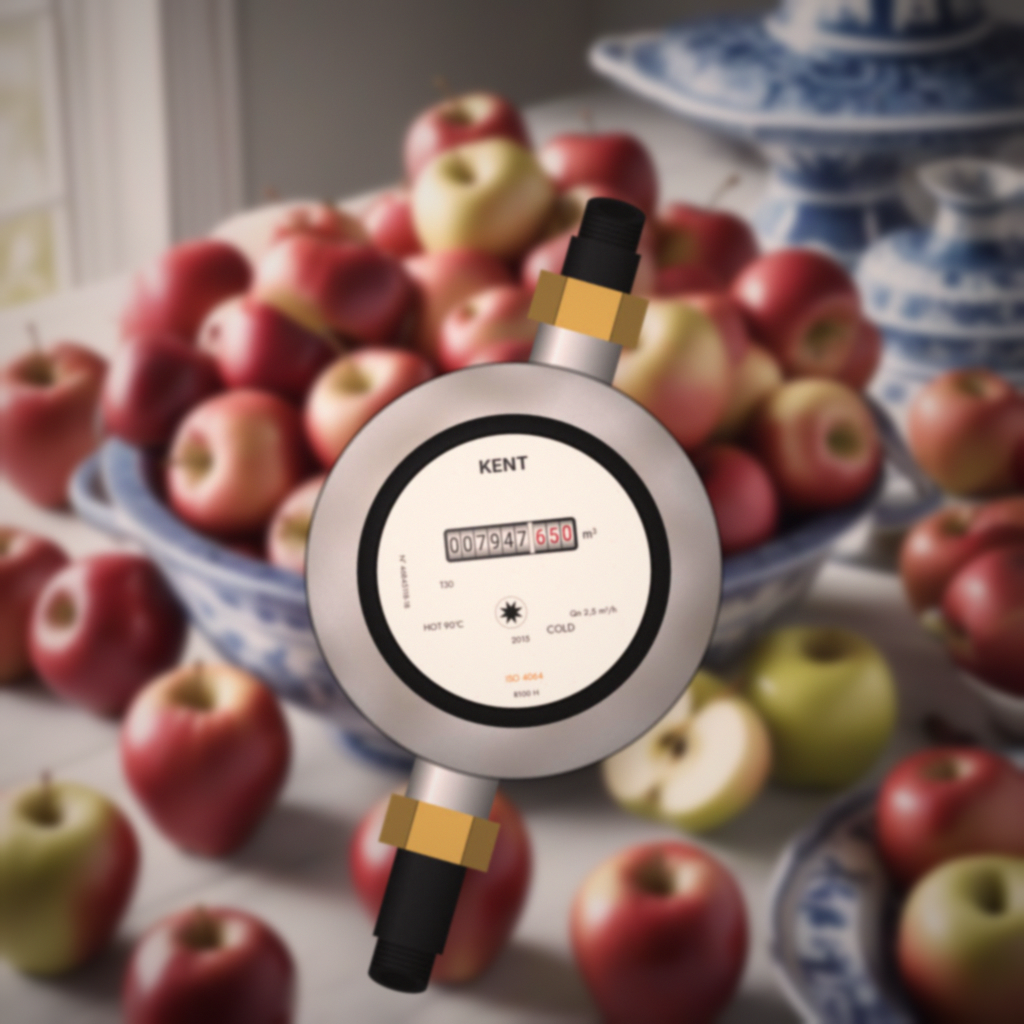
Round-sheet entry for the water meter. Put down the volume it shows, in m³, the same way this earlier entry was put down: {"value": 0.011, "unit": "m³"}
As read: {"value": 7947.650, "unit": "m³"}
